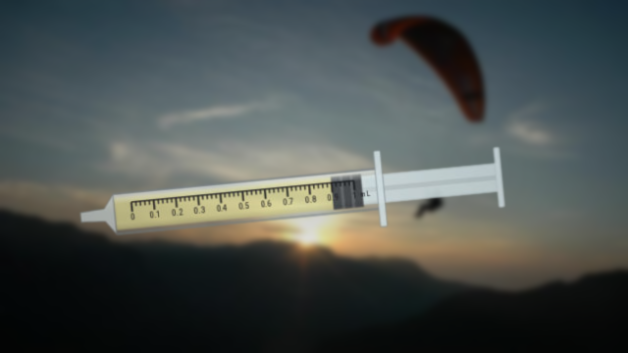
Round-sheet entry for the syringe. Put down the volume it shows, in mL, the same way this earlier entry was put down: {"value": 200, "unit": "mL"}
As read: {"value": 0.9, "unit": "mL"}
